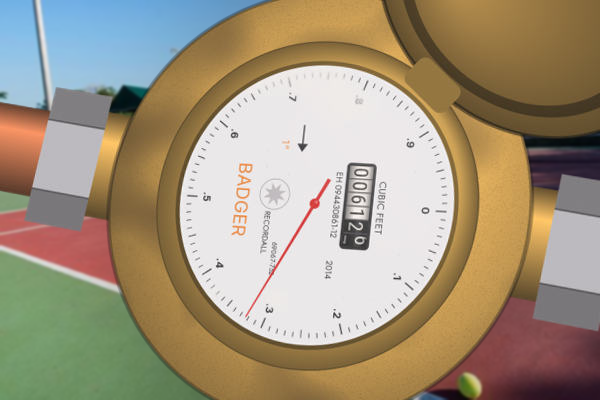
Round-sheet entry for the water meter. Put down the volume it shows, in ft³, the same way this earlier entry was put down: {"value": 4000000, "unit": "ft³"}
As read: {"value": 6126.32, "unit": "ft³"}
